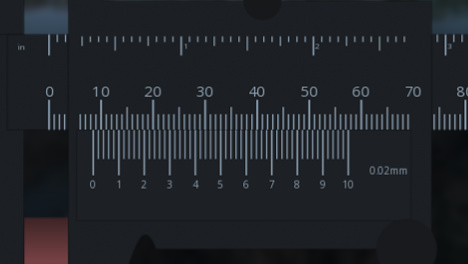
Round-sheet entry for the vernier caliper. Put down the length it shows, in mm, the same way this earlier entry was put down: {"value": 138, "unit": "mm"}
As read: {"value": 8.5, "unit": "mm"}
